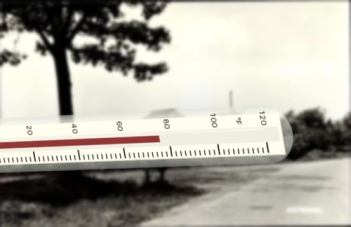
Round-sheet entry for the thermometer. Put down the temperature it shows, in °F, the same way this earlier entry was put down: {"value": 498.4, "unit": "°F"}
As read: {"value": 76, "unit": "°F"}
